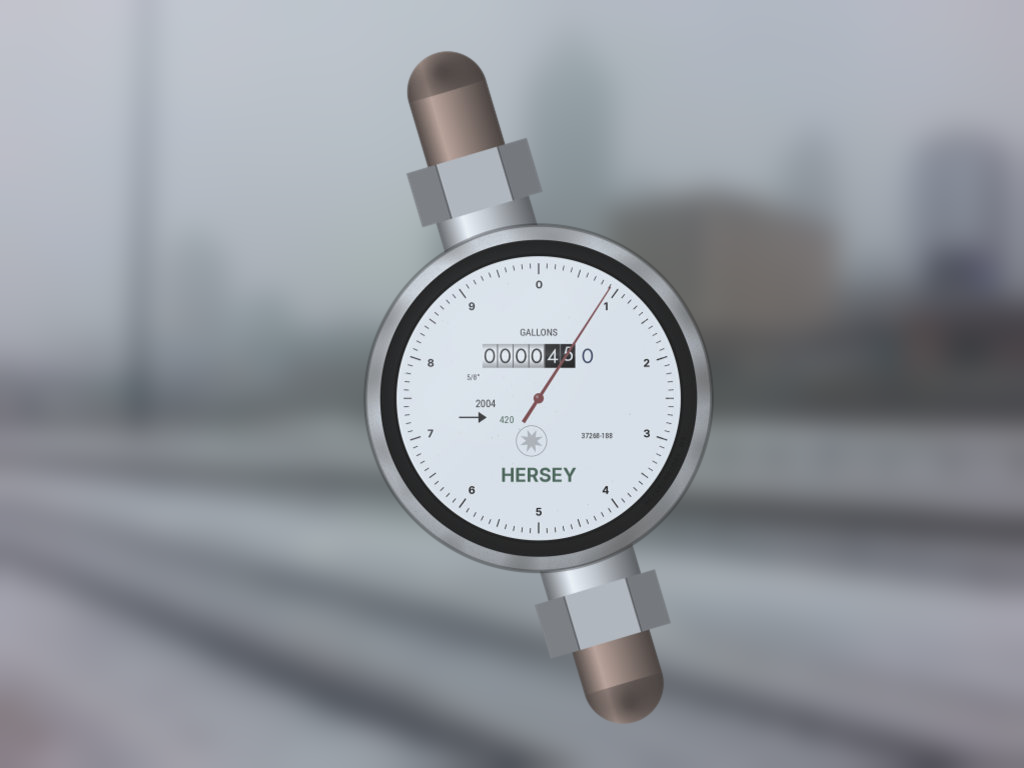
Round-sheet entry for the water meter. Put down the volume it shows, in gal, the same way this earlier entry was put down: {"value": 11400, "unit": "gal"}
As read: {"value": 450.9, "unit": "gal"}
